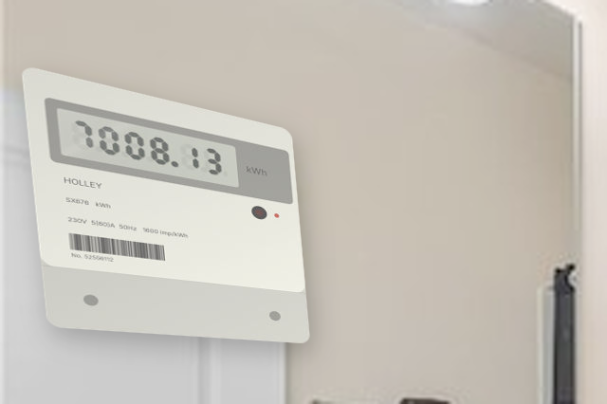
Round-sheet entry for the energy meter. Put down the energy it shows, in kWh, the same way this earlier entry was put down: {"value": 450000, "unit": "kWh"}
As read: {"value": 7008.13, "unit": "kWh"}
